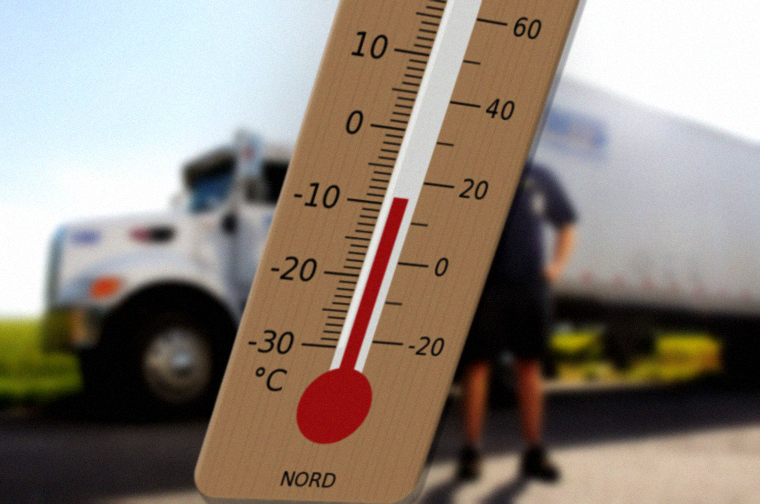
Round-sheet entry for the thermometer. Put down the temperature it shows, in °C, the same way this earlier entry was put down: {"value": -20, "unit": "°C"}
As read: {"value": -9, "unit": "°C"}
